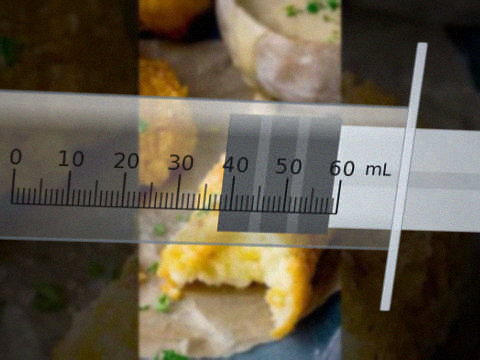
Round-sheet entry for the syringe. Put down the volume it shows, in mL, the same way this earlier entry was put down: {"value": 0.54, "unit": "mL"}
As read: {"value": 38, "unit": "mL"}
